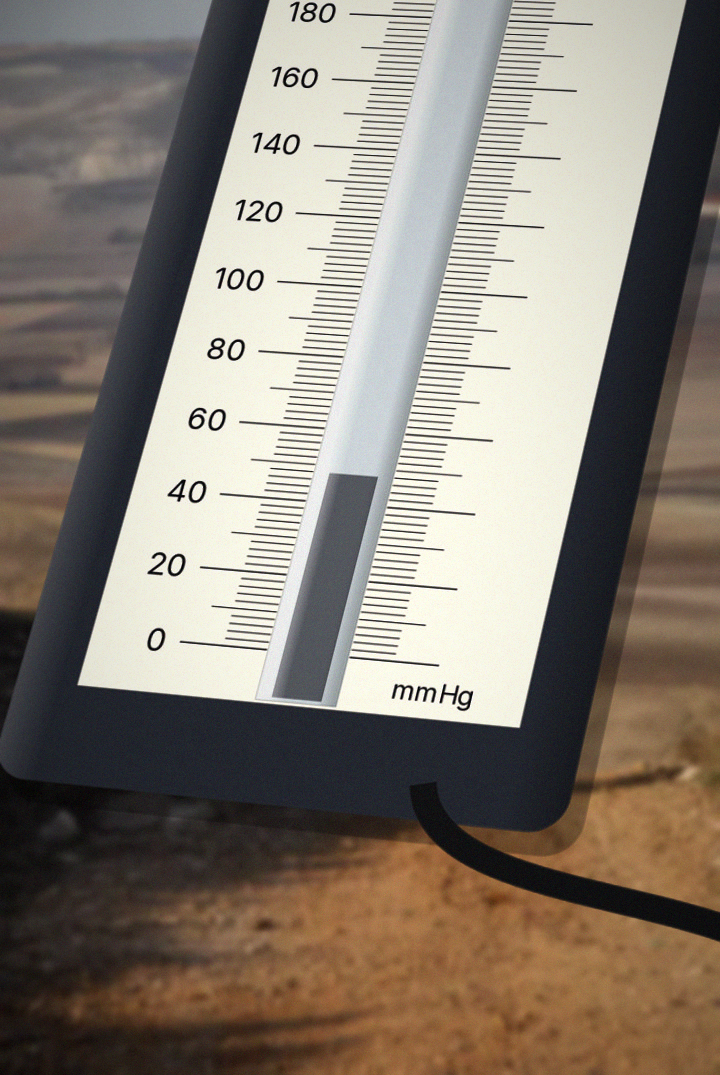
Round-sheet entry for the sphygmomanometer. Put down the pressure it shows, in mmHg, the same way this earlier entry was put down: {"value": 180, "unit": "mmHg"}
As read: {"value": 48, "unit": "mmHg"}
